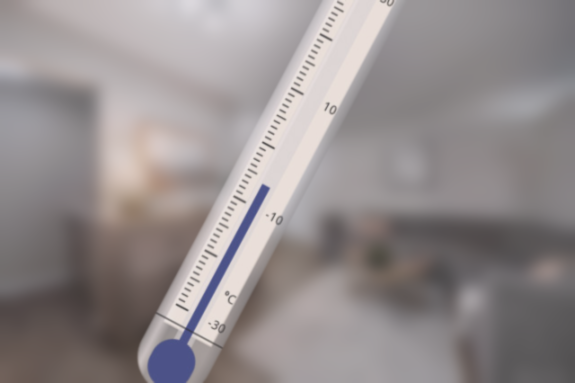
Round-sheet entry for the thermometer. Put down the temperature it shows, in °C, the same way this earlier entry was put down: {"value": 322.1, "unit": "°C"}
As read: {"value": -6, "unit": "°C"}
